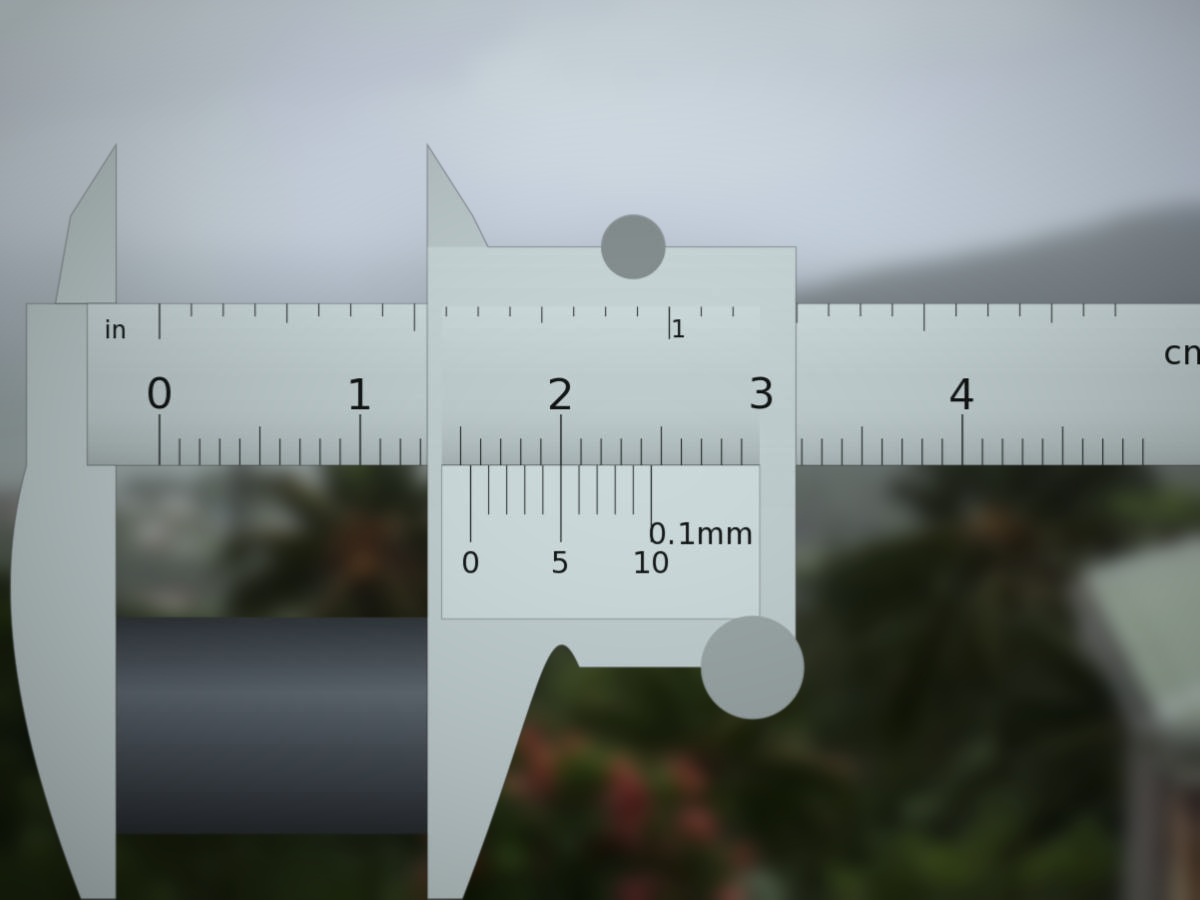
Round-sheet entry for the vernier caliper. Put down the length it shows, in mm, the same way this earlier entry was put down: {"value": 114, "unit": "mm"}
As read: {"value": 15.5, "unit": "mm"}
